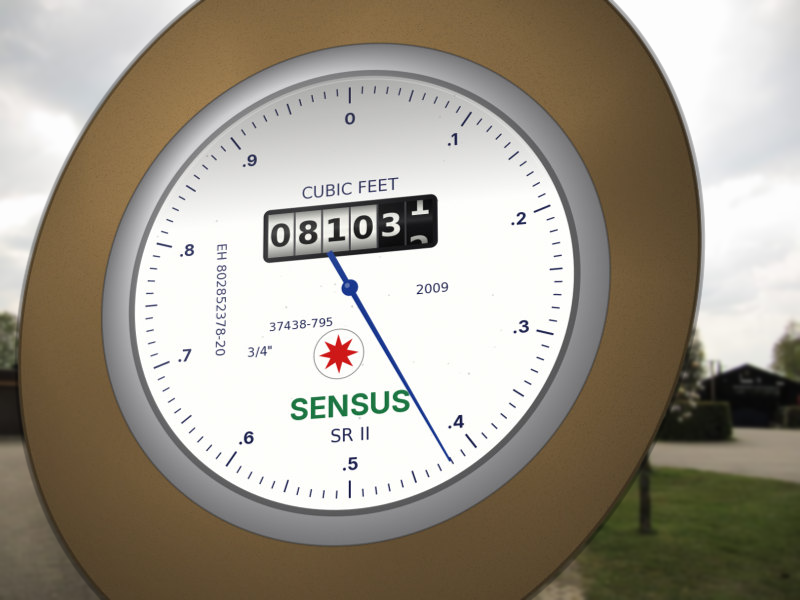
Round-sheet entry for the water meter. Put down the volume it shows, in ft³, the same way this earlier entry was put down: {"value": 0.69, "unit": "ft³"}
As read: {"value": 81031.42, "unit": "ft³"}
